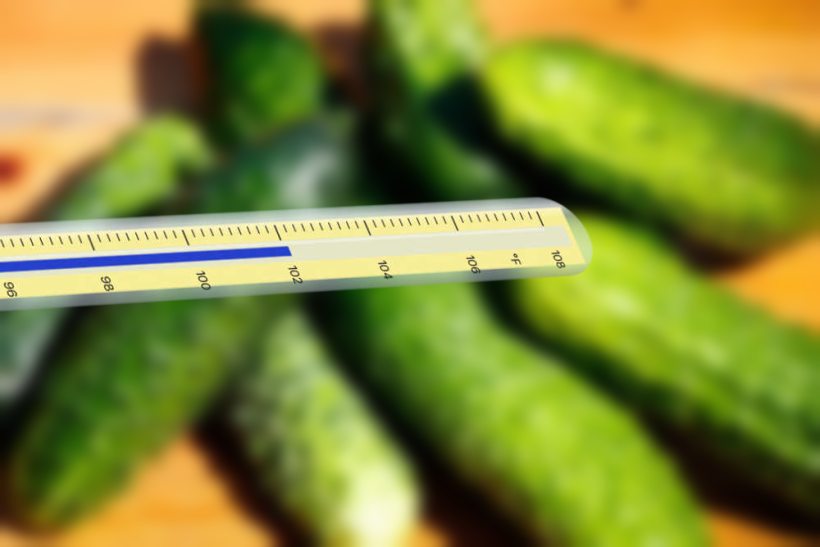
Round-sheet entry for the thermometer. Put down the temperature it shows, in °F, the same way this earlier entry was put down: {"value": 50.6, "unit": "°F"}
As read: {"value": 102.1, "unit": "°F"}
